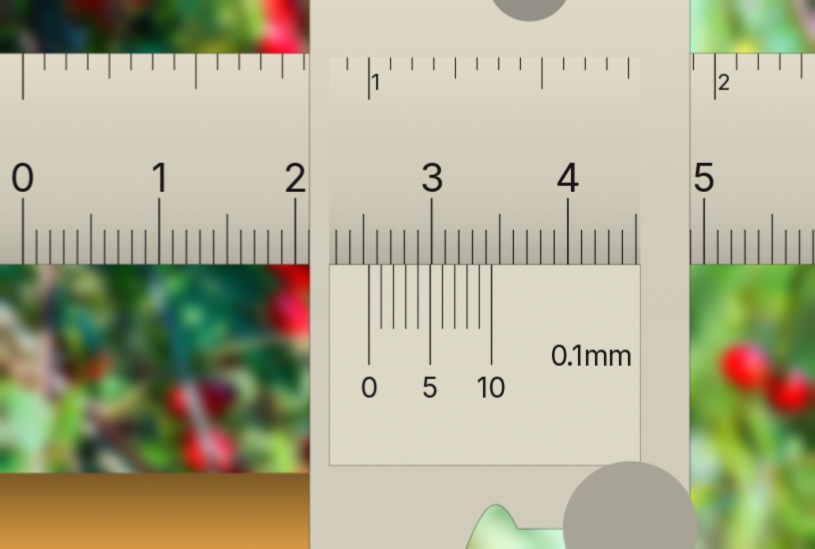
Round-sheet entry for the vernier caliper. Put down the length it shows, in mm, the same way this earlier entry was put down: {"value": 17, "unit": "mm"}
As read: {"value": 25.4, "unit": "mm"}
